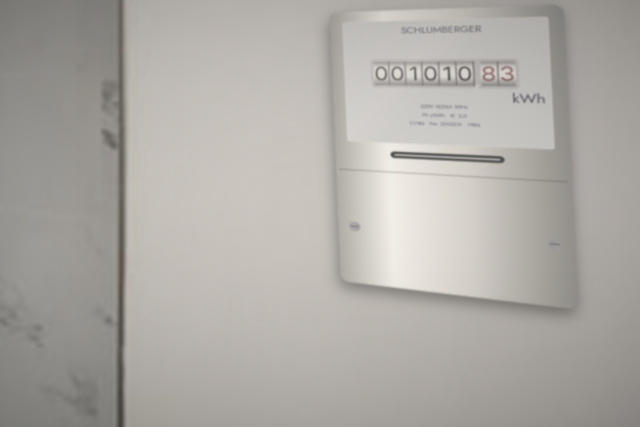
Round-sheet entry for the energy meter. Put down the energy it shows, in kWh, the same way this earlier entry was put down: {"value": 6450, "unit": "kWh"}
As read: {"value": 1010.83, "unit": "kWh"}
